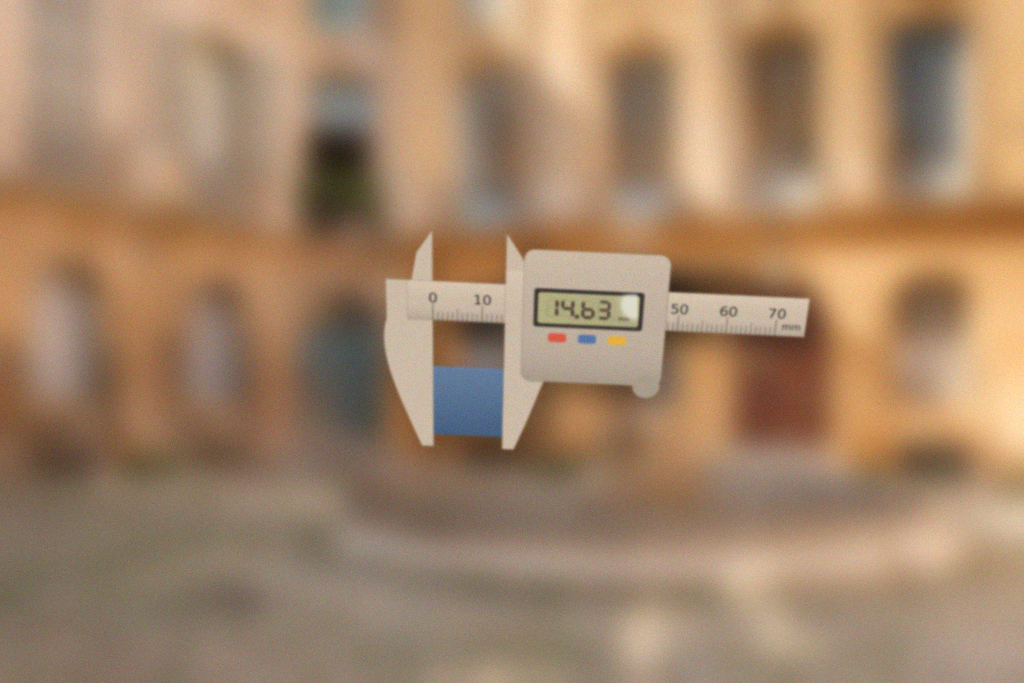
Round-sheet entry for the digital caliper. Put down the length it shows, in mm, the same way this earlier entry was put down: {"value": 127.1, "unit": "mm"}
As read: {"value": 14.63, "unit": "mm"}
